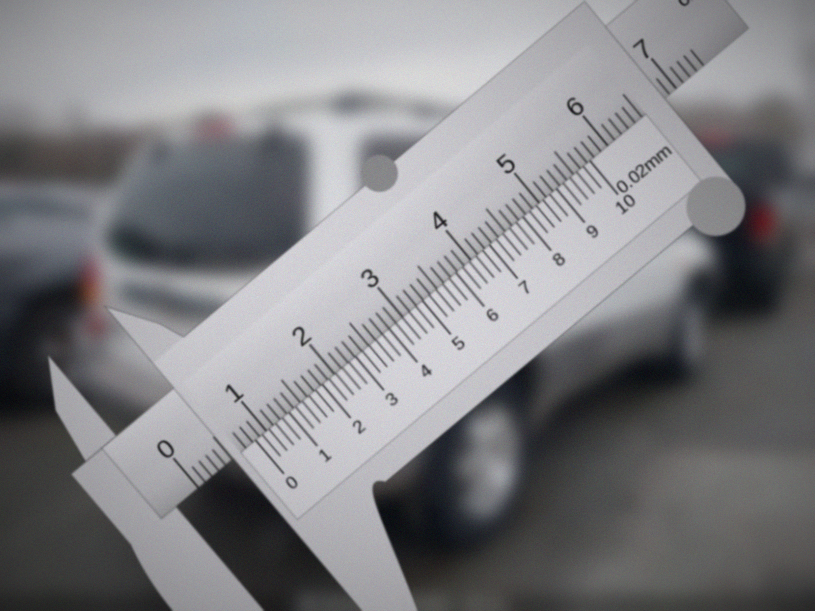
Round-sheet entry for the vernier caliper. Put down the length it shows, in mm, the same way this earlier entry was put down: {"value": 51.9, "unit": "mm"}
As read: {"value": 8.4, "unit": "mm"}
